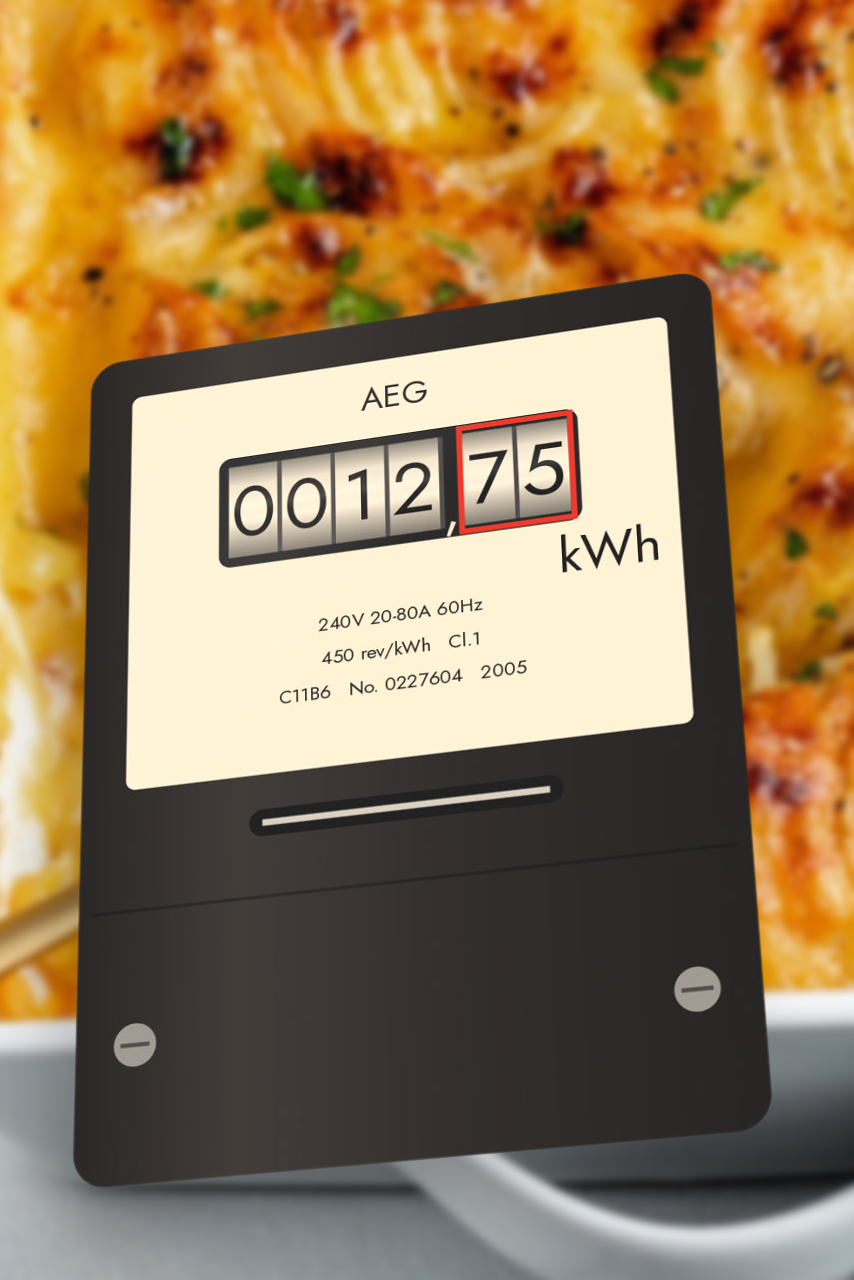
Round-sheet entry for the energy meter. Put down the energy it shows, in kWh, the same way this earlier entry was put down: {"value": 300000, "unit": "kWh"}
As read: {"value": 12.75, "unit": "kWh"}
